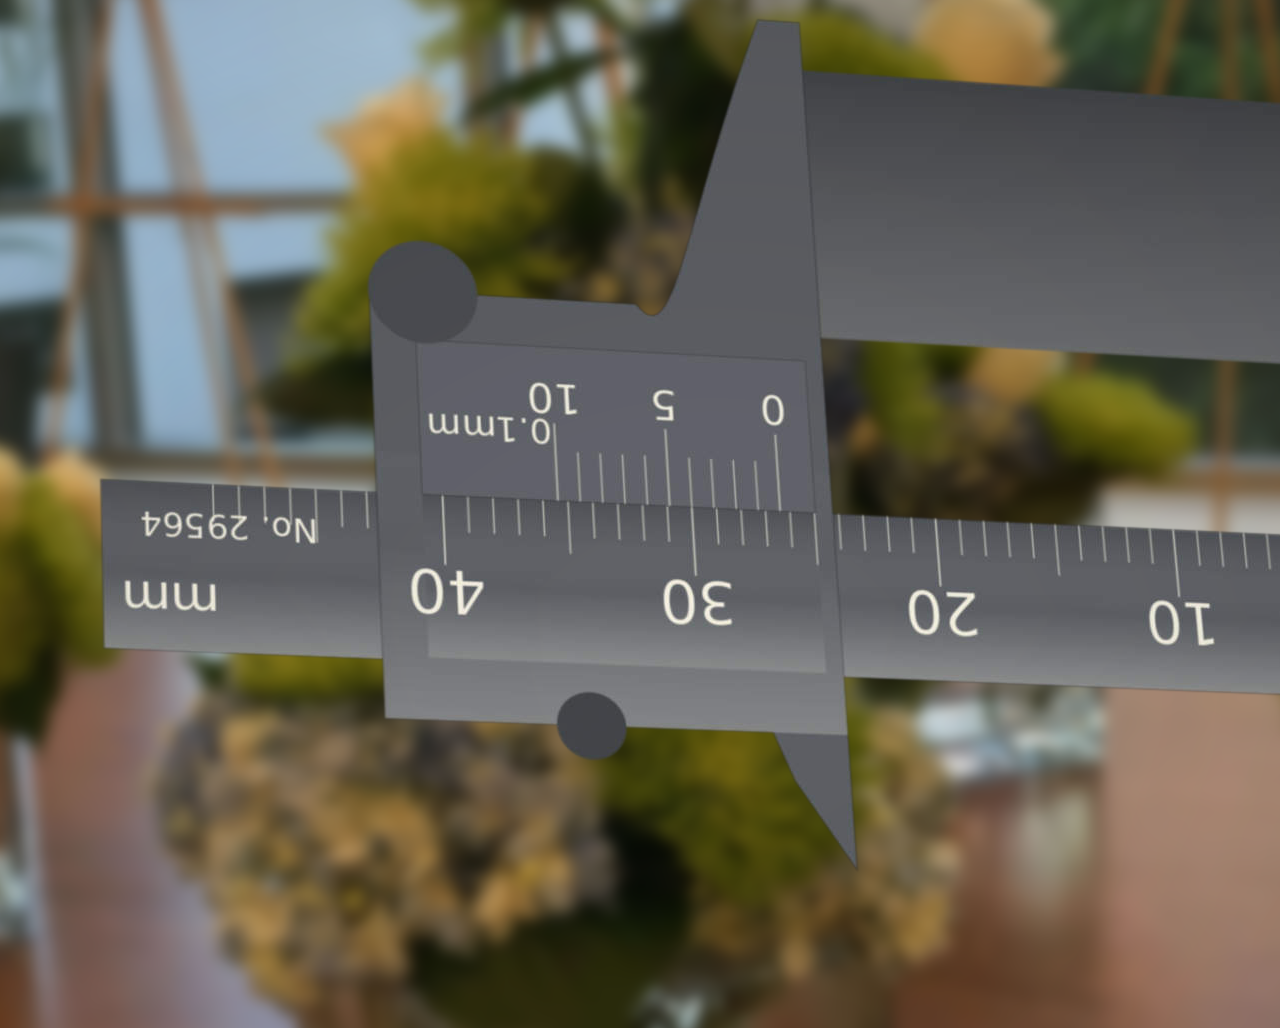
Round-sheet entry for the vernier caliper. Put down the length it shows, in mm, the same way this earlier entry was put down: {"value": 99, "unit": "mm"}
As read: {"value": 26.4, "unit": "mm"}
